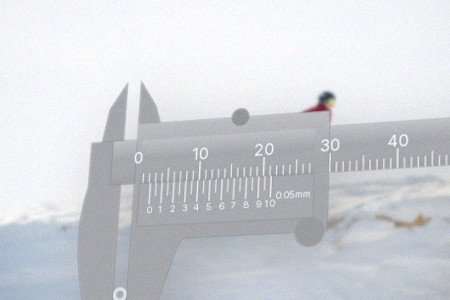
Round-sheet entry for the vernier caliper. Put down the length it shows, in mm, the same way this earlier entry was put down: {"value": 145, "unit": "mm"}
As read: {"value": 2.2, "unit": "mm"}
